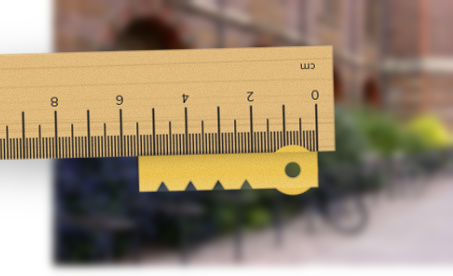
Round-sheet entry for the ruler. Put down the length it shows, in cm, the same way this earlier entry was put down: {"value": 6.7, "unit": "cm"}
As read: {"value": 5.5, "unit": "cm"}
